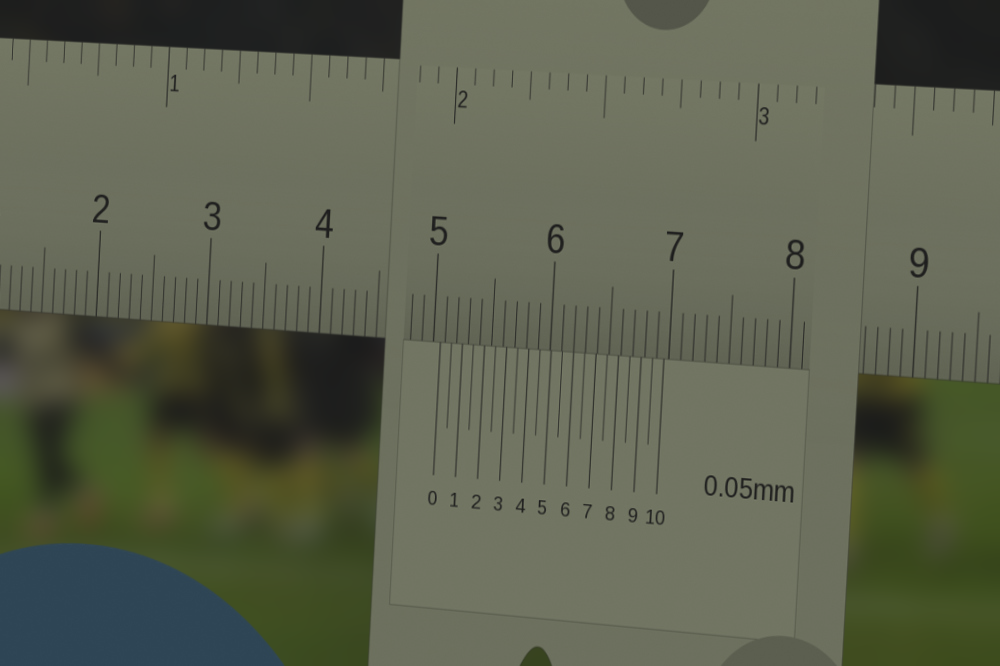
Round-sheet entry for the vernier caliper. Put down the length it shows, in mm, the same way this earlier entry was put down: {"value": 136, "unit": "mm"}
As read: {"value": 50.6, "unit": "mm"}
